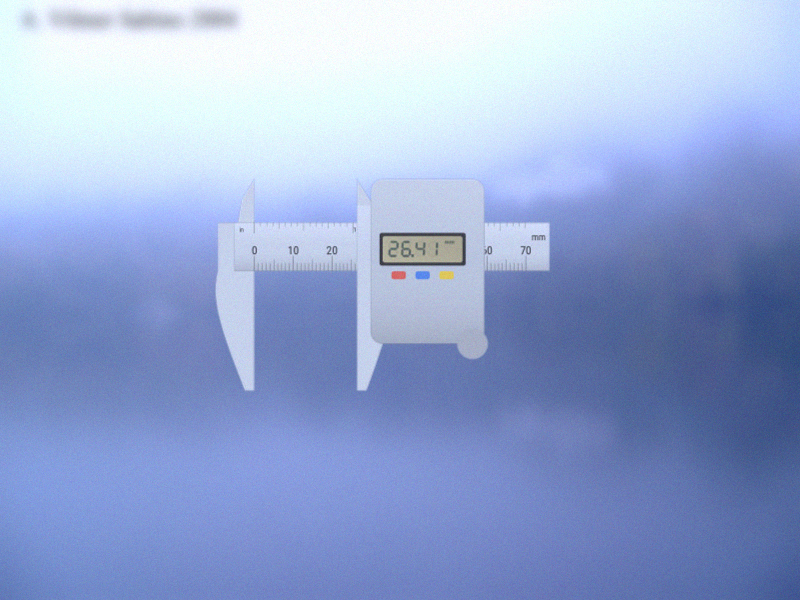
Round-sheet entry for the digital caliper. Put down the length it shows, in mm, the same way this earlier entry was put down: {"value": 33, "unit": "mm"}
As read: {"value": 26.41, "unit": "mm"}
